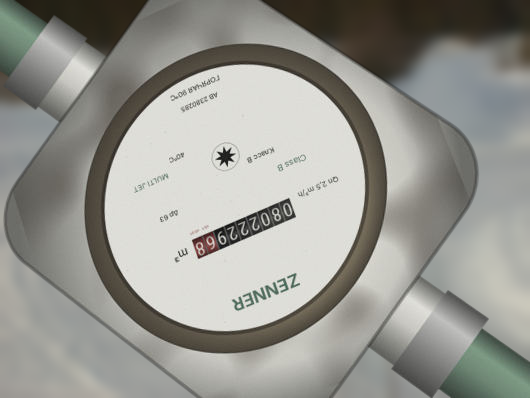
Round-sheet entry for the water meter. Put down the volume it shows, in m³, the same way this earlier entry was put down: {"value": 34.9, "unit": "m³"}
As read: {"value": 802229.68, "unit": "m³"}
